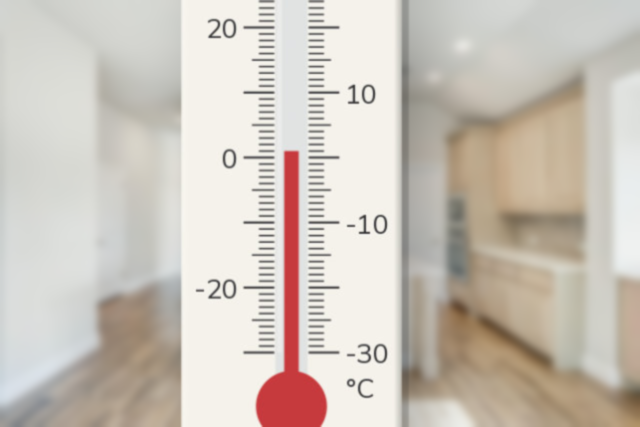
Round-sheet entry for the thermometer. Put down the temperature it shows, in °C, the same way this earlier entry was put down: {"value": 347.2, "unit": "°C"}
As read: {"value": 1, "unit": "°C"}
